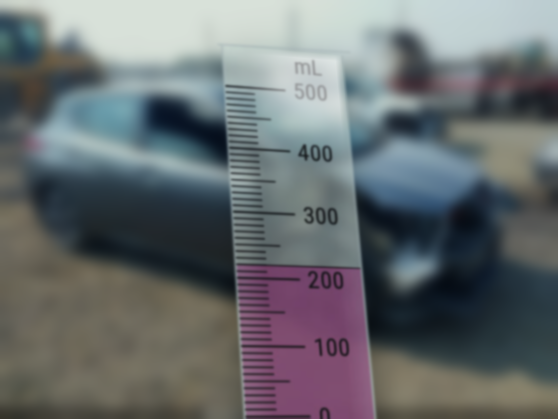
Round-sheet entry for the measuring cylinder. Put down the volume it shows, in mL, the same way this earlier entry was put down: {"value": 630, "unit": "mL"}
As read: {"value": 220, "unit": "mL"}
